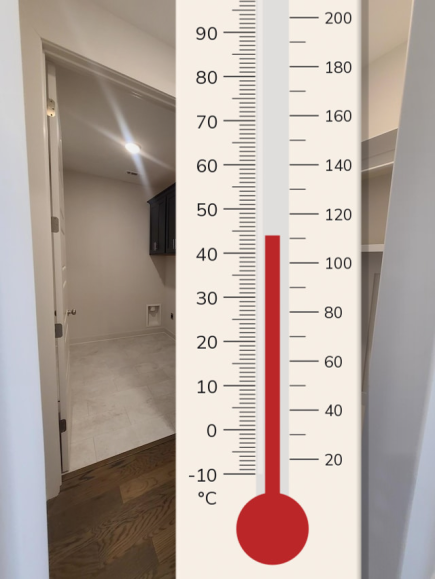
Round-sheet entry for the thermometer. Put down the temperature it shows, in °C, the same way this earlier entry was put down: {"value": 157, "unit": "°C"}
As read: {"value": 44, "unit": "°C"}
